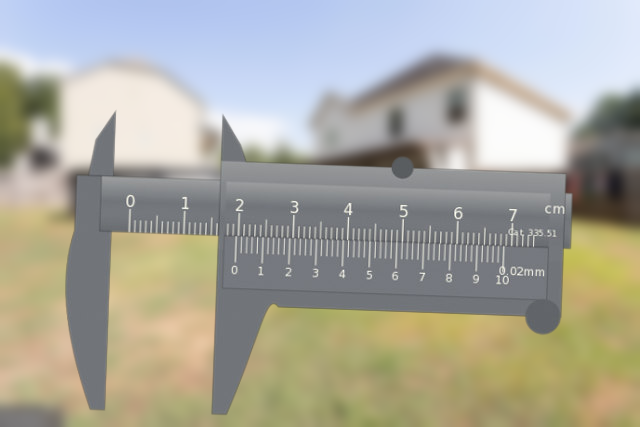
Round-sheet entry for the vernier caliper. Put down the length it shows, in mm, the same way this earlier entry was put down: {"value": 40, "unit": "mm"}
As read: {"value": 19.6, "unit": "mm"}
